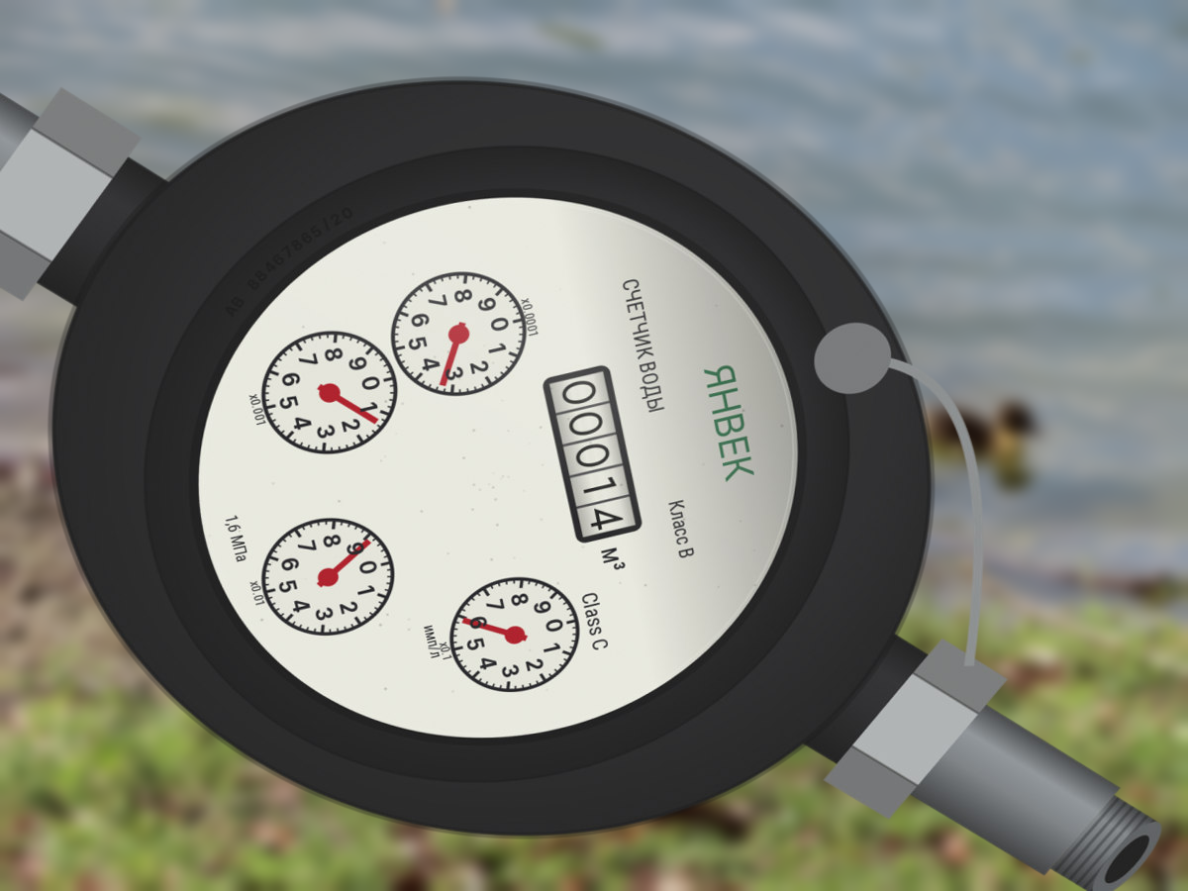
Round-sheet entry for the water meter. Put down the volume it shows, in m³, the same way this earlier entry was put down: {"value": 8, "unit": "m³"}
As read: {"value": 14.5913, "unit": "m³"}
